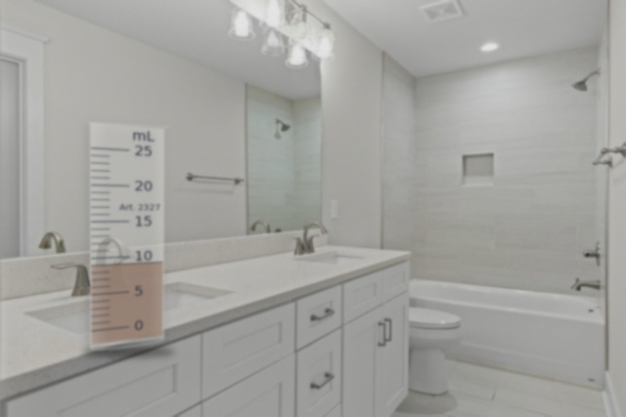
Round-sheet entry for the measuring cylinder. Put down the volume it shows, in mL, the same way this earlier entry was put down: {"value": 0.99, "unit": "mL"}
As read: {"value": 9, "unit": "mL"}
